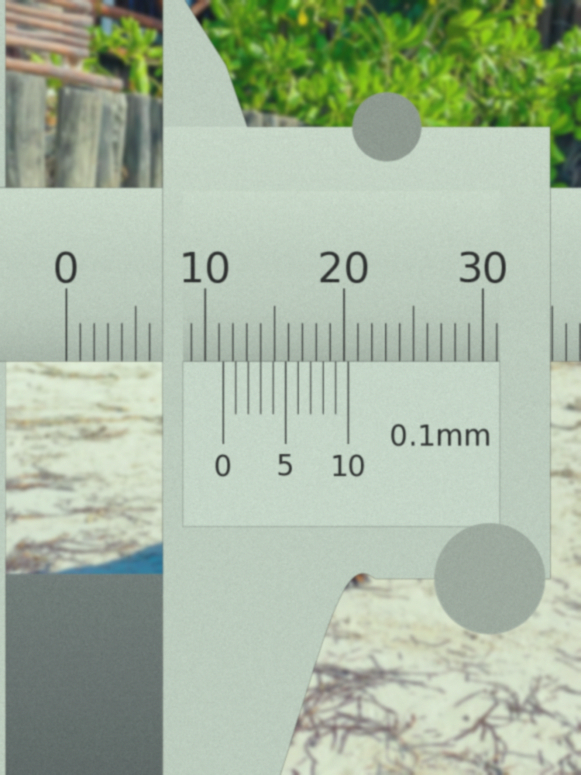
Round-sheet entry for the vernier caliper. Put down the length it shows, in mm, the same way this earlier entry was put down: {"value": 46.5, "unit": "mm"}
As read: {"value": 11.3, "unit": "mm"}
